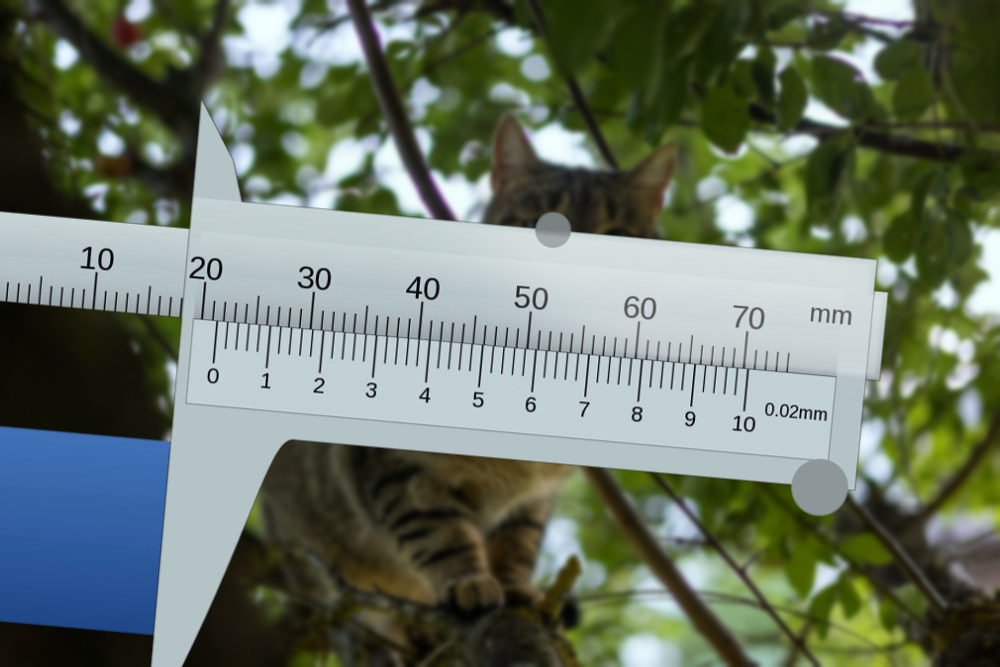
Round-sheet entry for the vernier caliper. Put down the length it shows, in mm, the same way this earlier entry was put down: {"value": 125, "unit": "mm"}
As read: {"value": 21.4, "unit": "mm"}
